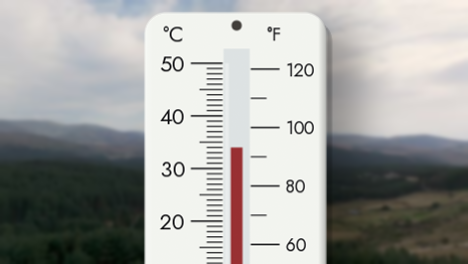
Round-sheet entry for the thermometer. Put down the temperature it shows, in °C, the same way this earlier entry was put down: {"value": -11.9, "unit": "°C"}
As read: {"value": 34, "unit": "°C"}
